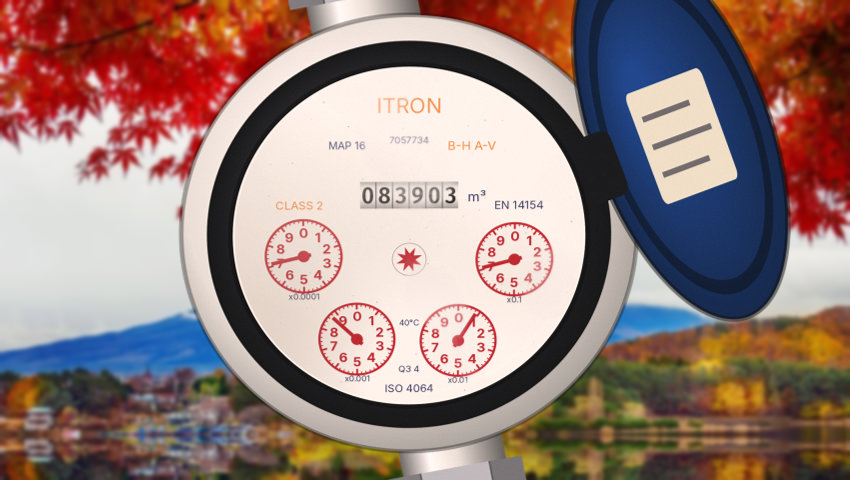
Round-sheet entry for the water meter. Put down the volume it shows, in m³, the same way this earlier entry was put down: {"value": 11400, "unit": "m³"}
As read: {"value": 83903.7087, "unit": "m³"}
